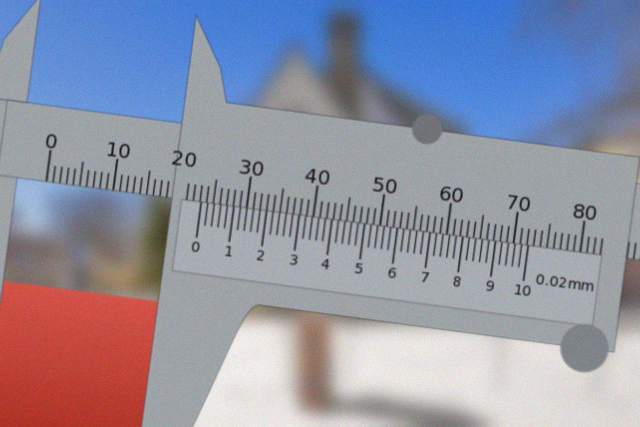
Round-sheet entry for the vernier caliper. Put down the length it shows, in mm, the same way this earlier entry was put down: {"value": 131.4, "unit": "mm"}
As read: {"value": 23.2, "unit": "mm"}
